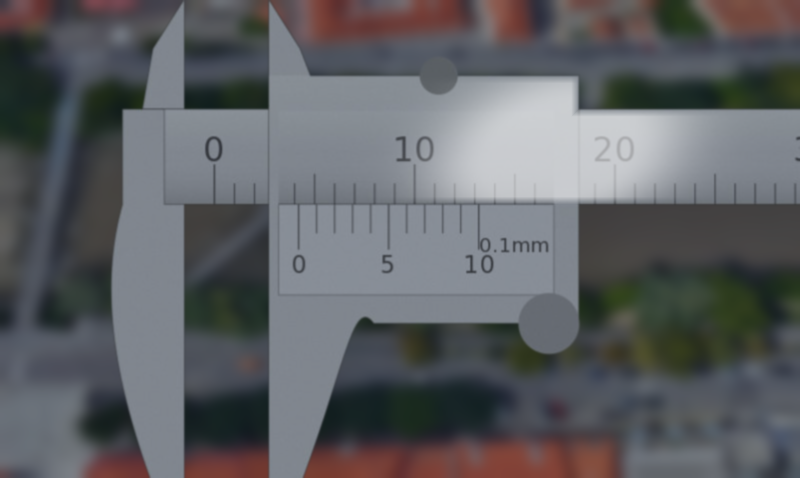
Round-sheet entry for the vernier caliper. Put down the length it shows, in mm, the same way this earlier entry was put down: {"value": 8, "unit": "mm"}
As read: {"value": 4.2, "unit": "mm"}
